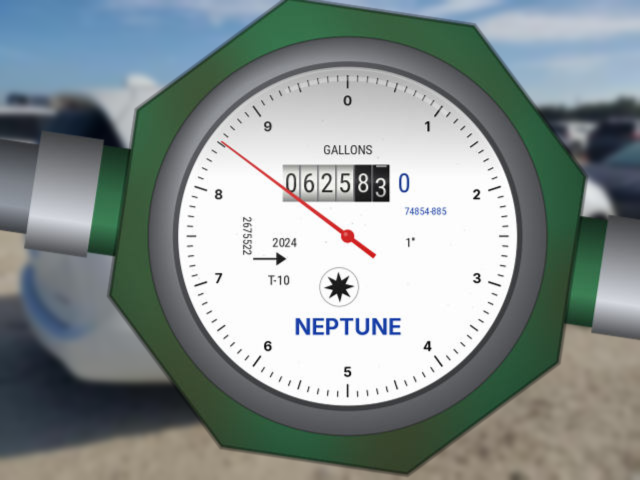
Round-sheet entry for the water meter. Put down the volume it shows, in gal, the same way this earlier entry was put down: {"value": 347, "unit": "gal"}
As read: {"value": 625828.5, "unit": "gal"}
